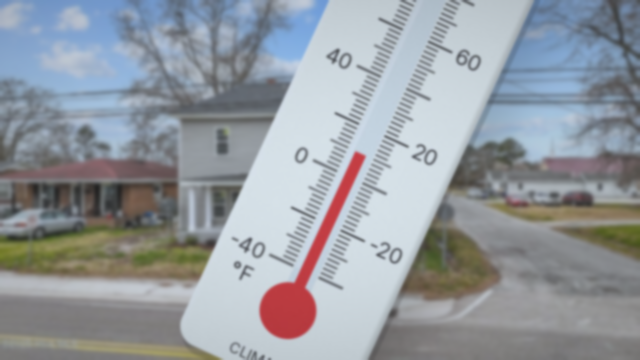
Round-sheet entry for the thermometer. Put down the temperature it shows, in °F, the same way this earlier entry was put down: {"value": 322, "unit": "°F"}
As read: {"value": 10, "unit": "°F"}
